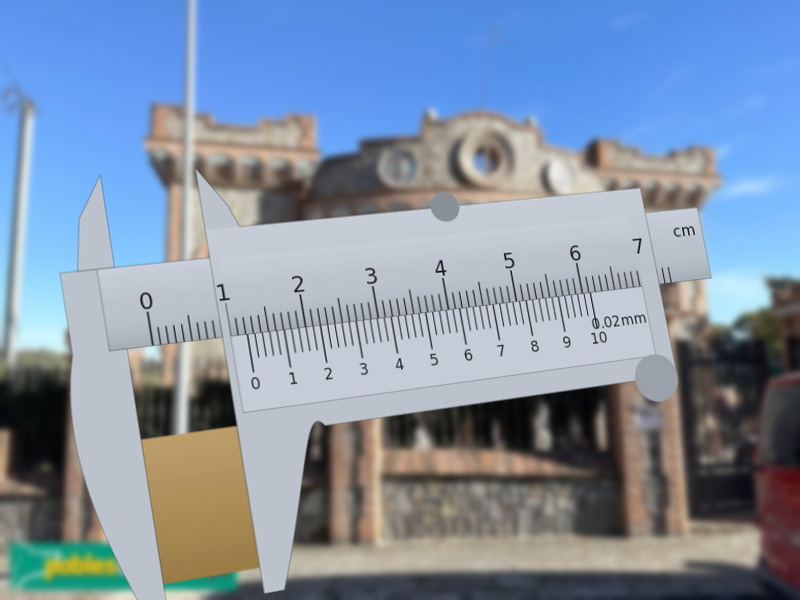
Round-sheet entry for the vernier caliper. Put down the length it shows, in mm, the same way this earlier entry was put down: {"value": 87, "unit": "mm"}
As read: {"value": 12.2, "unit": "mm"}
